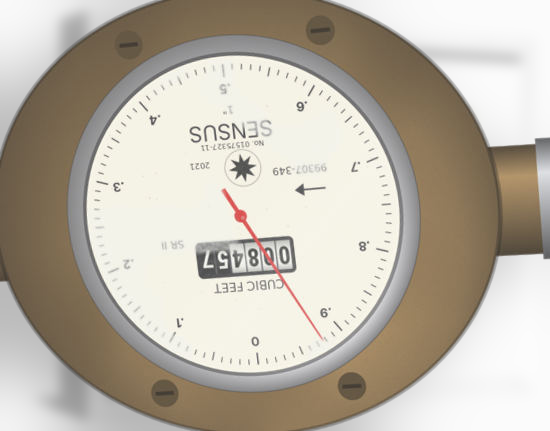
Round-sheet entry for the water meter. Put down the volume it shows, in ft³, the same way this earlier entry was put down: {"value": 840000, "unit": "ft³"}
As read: {"value": 8456.92, "unit": "ft³"}
